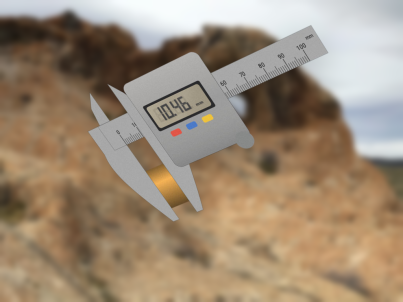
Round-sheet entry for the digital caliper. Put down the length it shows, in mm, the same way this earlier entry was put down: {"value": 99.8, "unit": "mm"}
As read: {"value": 10.46, "unit": "mm"}
